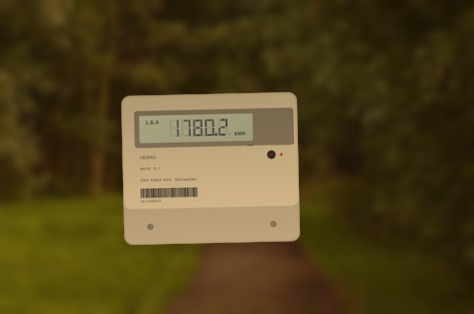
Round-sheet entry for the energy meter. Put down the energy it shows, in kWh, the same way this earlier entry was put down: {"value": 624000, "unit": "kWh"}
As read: {"value": 1780.2, "unit": "kWh"}
